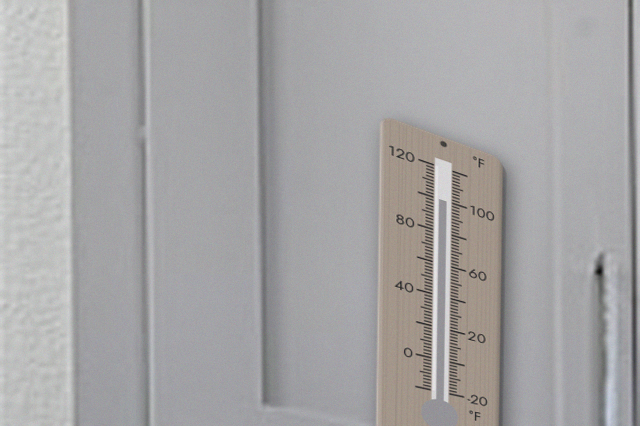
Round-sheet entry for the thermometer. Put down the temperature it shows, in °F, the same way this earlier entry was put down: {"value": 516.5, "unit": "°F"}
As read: {"value": 100, "unit": "°F"}
